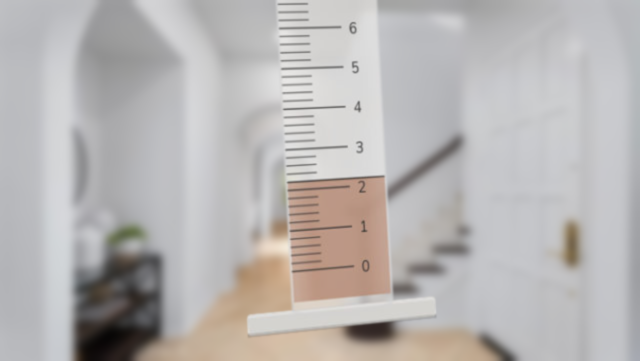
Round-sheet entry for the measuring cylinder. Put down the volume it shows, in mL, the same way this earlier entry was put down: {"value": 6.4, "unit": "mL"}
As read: {"value": 2.2, "unit": "mL"}
